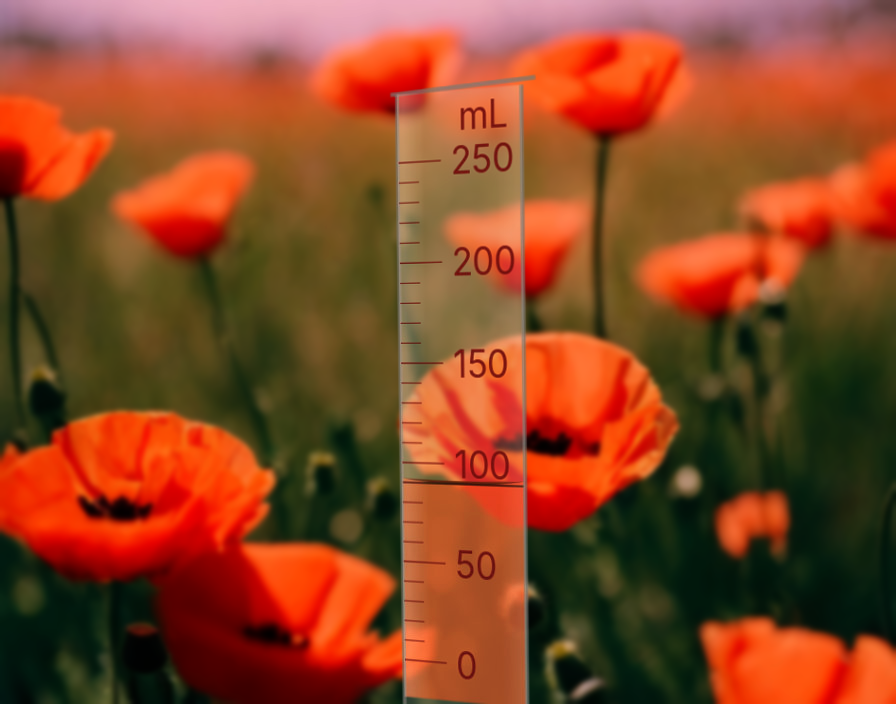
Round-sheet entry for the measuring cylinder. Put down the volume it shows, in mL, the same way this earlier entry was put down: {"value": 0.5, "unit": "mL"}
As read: {"value": 90, "unit": "mL"}
